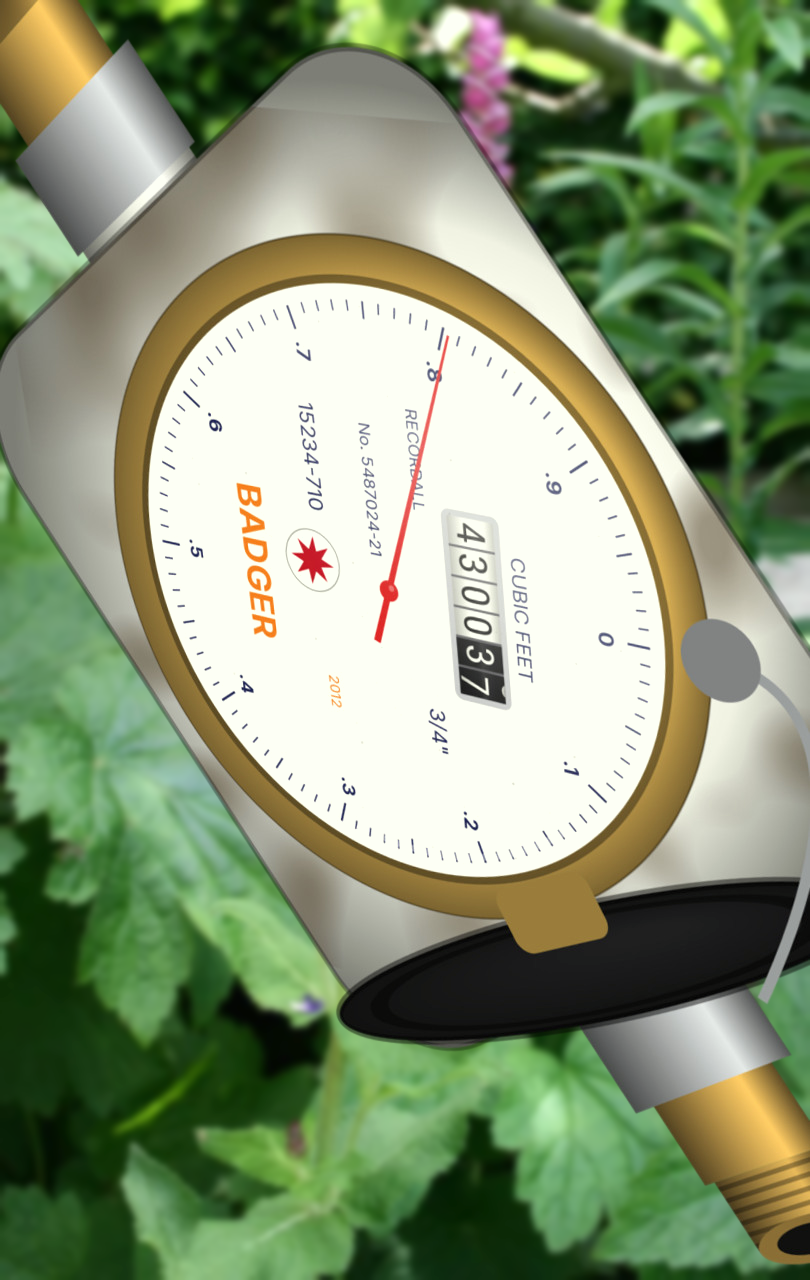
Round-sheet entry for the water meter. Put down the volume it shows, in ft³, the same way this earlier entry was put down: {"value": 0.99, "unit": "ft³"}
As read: {"value": 430036.80, "unit": "ft³"}
